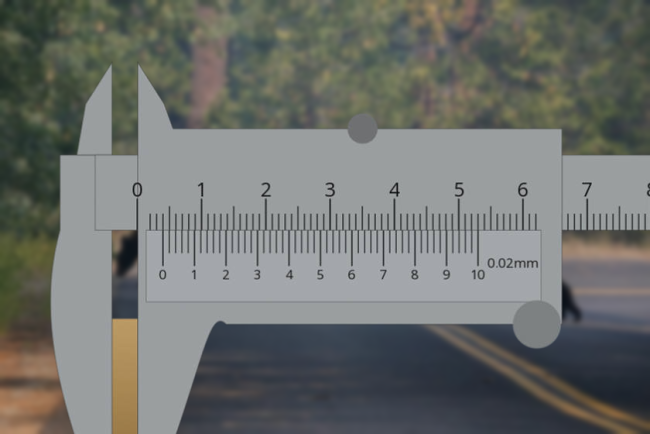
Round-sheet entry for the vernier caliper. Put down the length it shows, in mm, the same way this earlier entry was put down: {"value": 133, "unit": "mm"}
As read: {"value": 4.0, "unit": "mm"}
